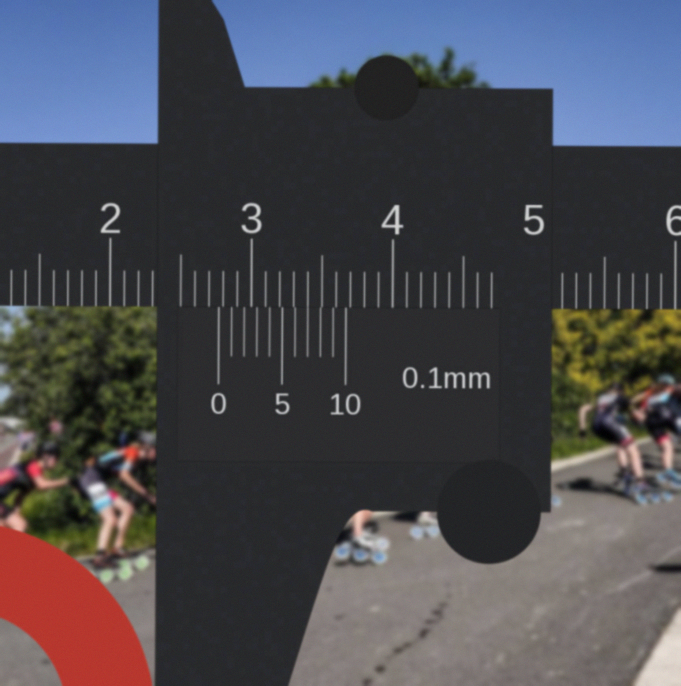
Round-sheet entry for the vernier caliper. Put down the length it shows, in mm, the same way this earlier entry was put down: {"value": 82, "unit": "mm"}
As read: {"value": 27.7, "unit": "mm"}
